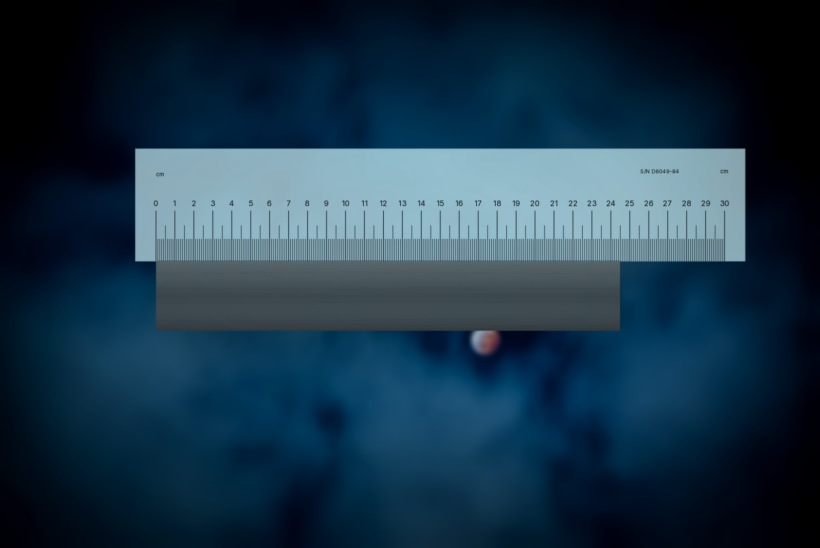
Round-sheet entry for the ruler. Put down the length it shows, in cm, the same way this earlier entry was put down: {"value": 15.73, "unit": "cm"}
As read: {"value": 24.5, "unit": "cm"}
